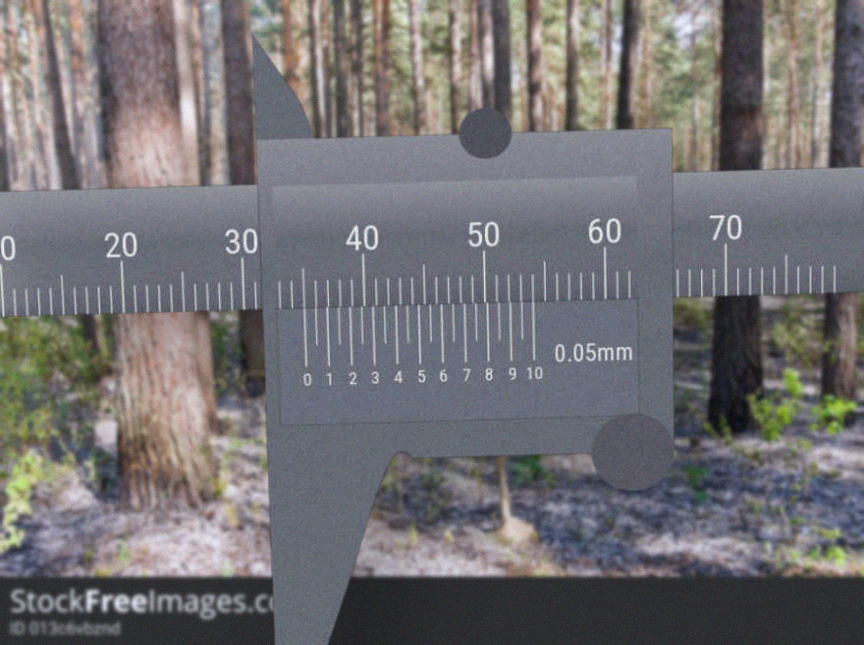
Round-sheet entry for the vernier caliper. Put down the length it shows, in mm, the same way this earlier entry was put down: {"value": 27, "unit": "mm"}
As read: {"value": 35.0, "unit": "mm"}
